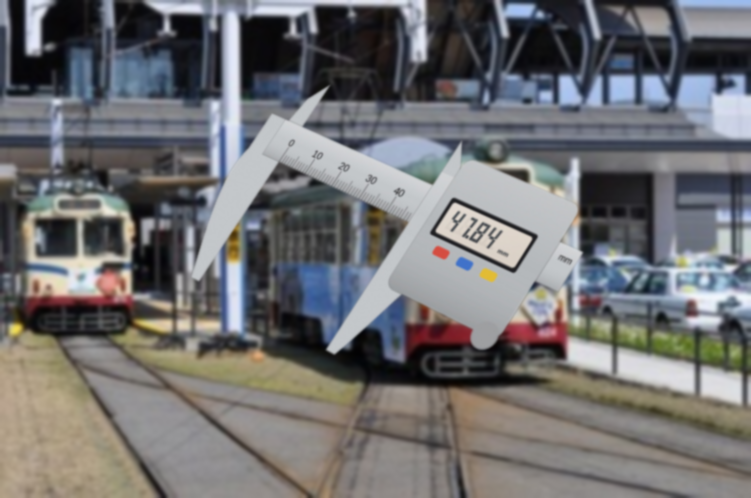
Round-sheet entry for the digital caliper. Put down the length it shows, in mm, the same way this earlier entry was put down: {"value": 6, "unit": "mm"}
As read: {"value": 47.84, "unit": "mm"}
